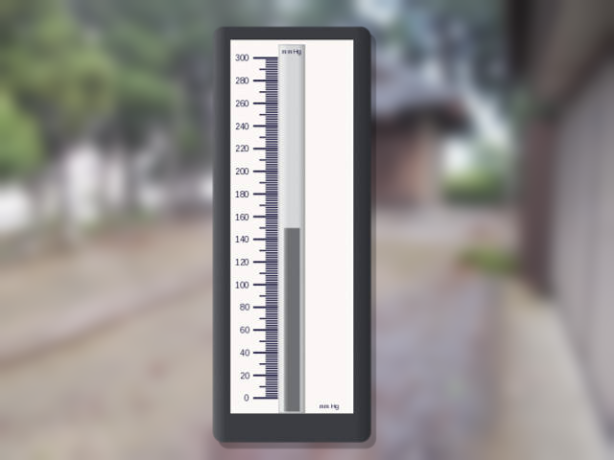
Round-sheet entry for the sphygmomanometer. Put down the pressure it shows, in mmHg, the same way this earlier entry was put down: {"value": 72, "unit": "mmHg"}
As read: {"value": 150, "unit": "mmHg"}
